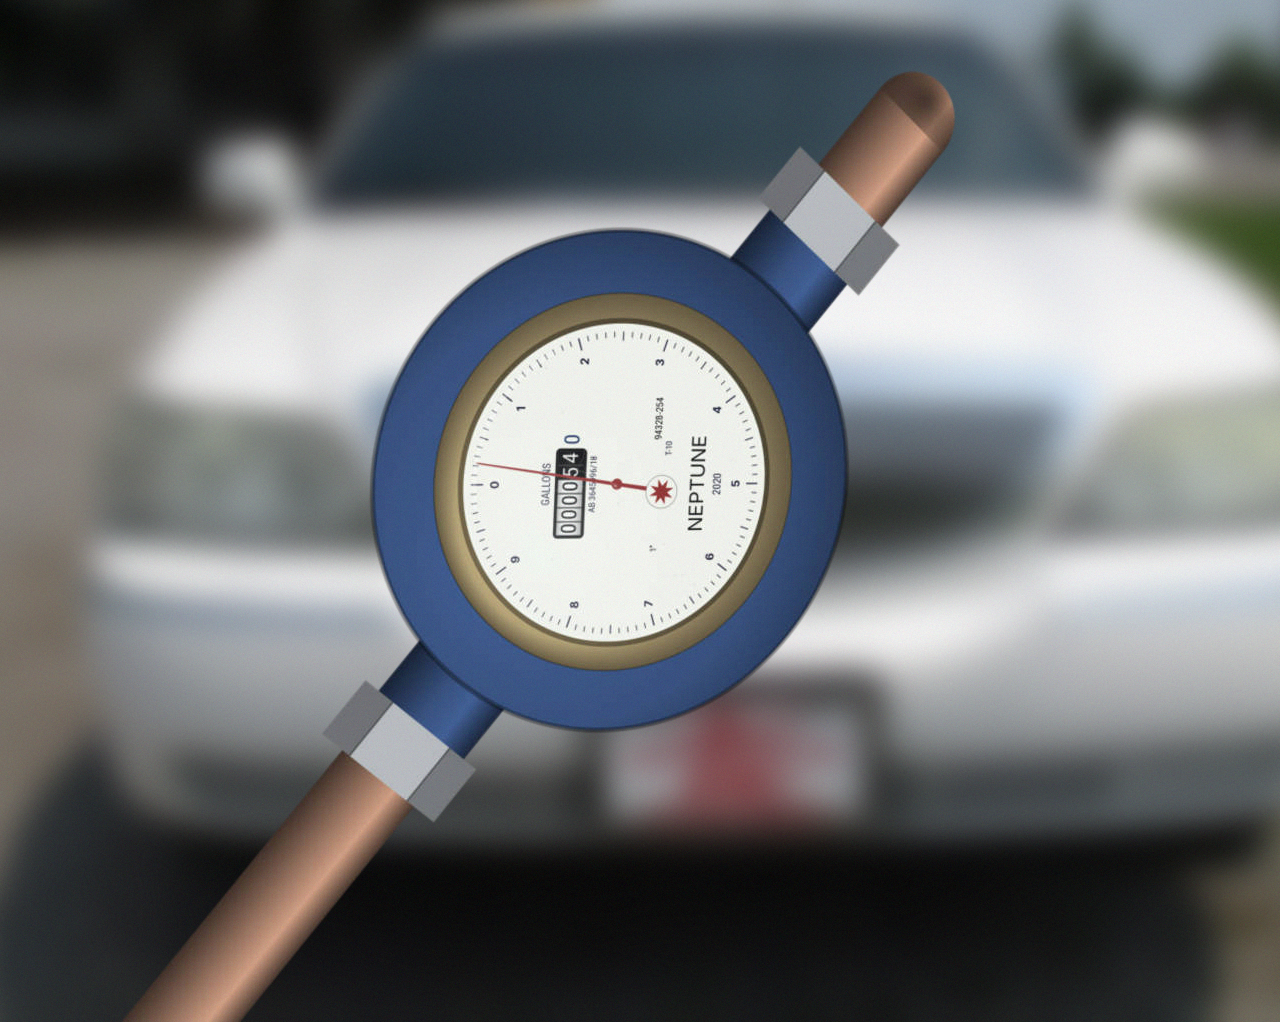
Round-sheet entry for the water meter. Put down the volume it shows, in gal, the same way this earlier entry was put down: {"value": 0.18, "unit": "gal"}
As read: {"value": 540.2, "unit": "gal"}
